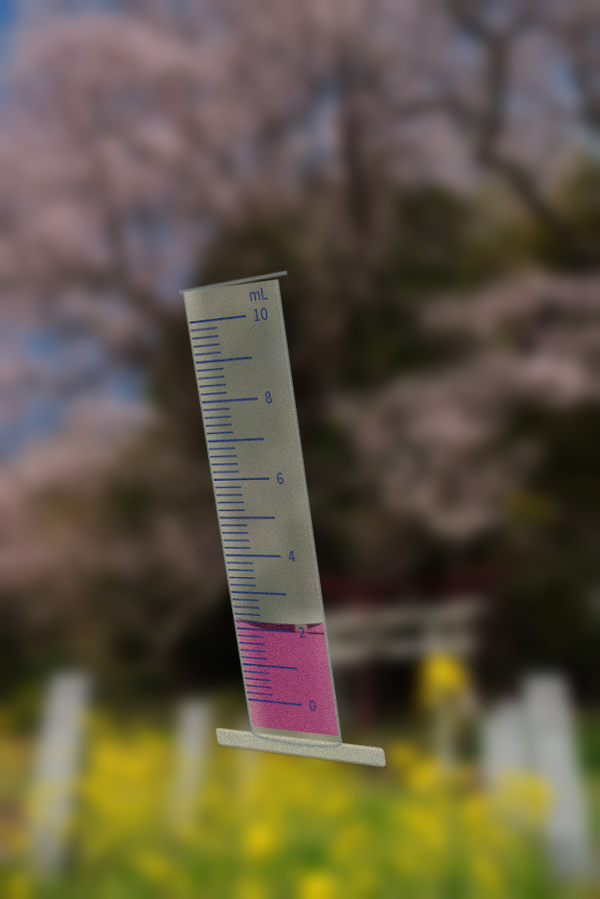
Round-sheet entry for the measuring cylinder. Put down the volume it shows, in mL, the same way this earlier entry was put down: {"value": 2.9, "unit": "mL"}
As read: {"value": 2, "unit": "mL"}
